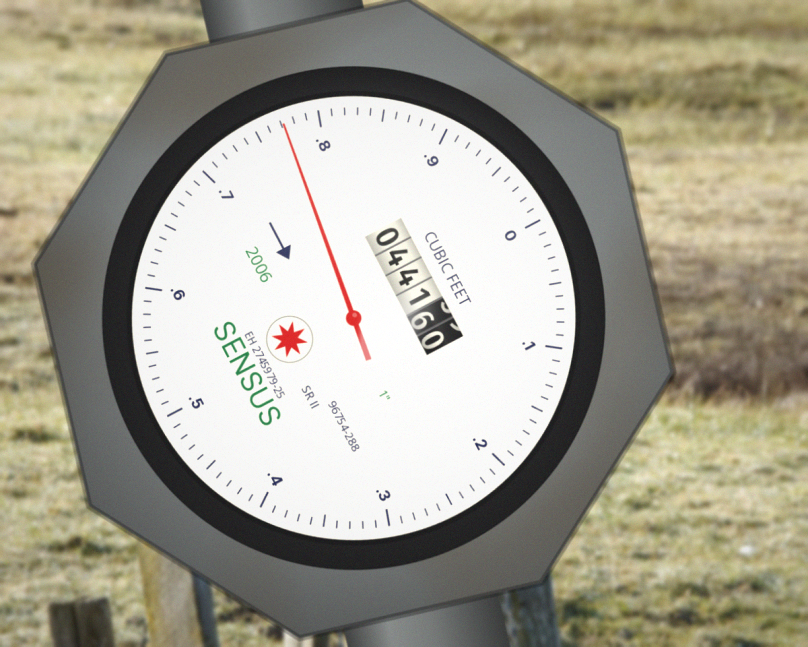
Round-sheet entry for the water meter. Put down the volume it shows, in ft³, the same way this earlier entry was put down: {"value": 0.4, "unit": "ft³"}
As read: {"value": 44159.77, "unit": "ft³"}
